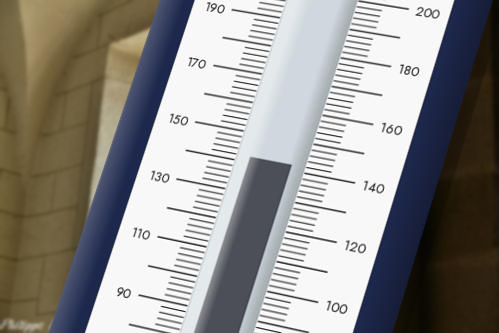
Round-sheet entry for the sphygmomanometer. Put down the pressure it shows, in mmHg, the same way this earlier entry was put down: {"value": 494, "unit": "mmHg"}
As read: {"value": 142, "unit": "mmHg"}
